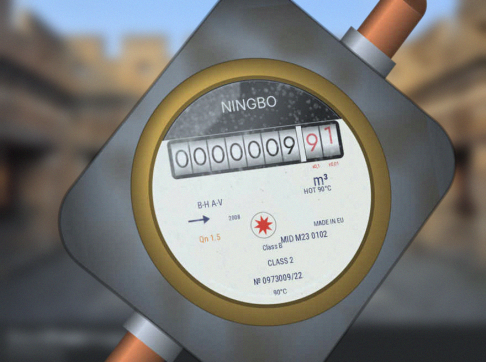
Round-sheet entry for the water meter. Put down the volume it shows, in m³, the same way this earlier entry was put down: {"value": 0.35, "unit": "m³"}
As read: {"value": 9.91, "unit": "m³"}
